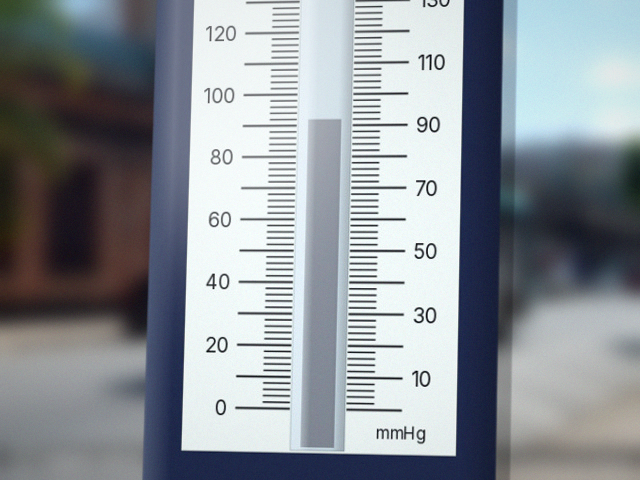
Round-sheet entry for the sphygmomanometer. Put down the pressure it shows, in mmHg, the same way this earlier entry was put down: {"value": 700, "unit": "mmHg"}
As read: {"value": 92, "unit": "mmHg"}
